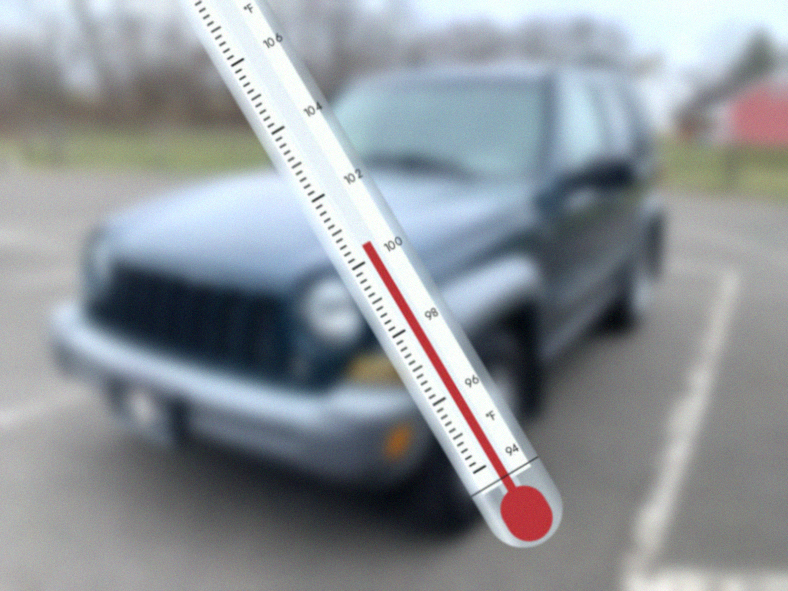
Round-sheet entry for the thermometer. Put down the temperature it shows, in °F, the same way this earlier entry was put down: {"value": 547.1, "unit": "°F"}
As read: {"value": 100.4, "unit": "°F"}
